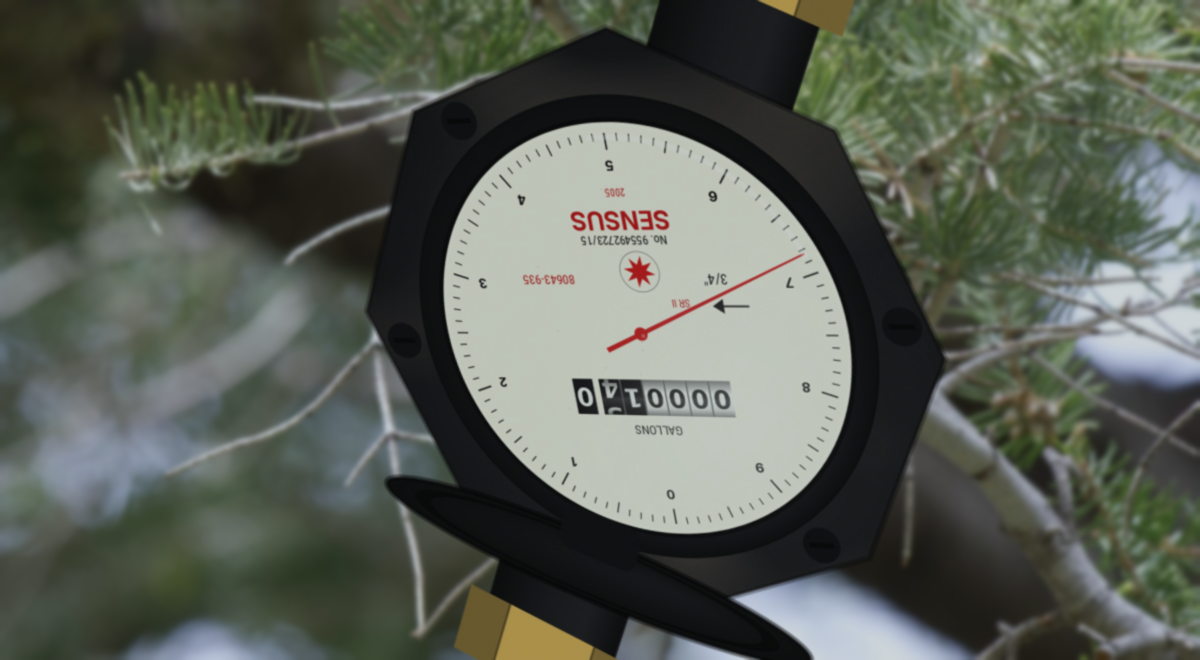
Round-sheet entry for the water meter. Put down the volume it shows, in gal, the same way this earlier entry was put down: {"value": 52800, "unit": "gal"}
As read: {"value": 136.8, "unit": "gal"}
